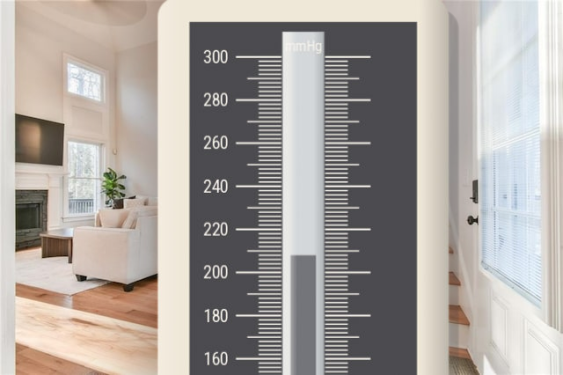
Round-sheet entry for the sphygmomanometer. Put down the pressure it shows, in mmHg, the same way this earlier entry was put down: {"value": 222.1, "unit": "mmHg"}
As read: {"value": 208, "unit": "mmHg"}
